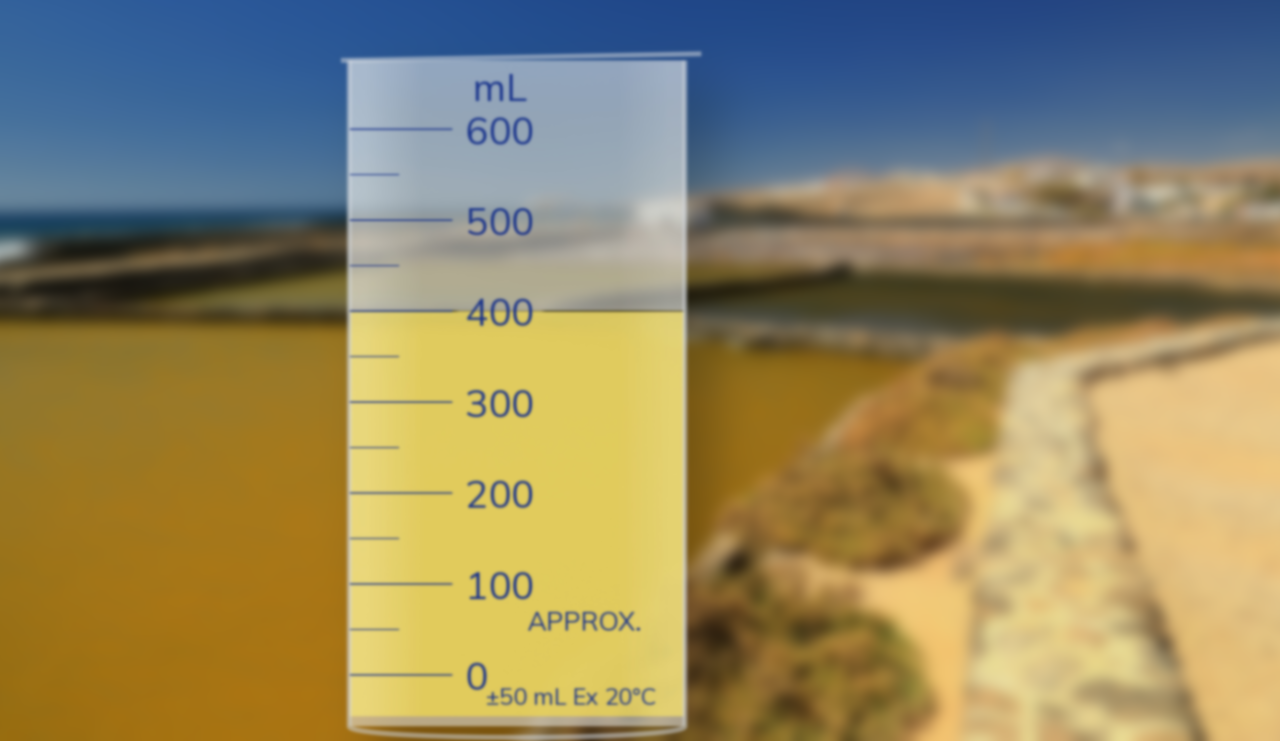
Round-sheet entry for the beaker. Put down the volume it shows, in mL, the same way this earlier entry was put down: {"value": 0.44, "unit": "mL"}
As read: {"value": 400, "unit": "mL"}
